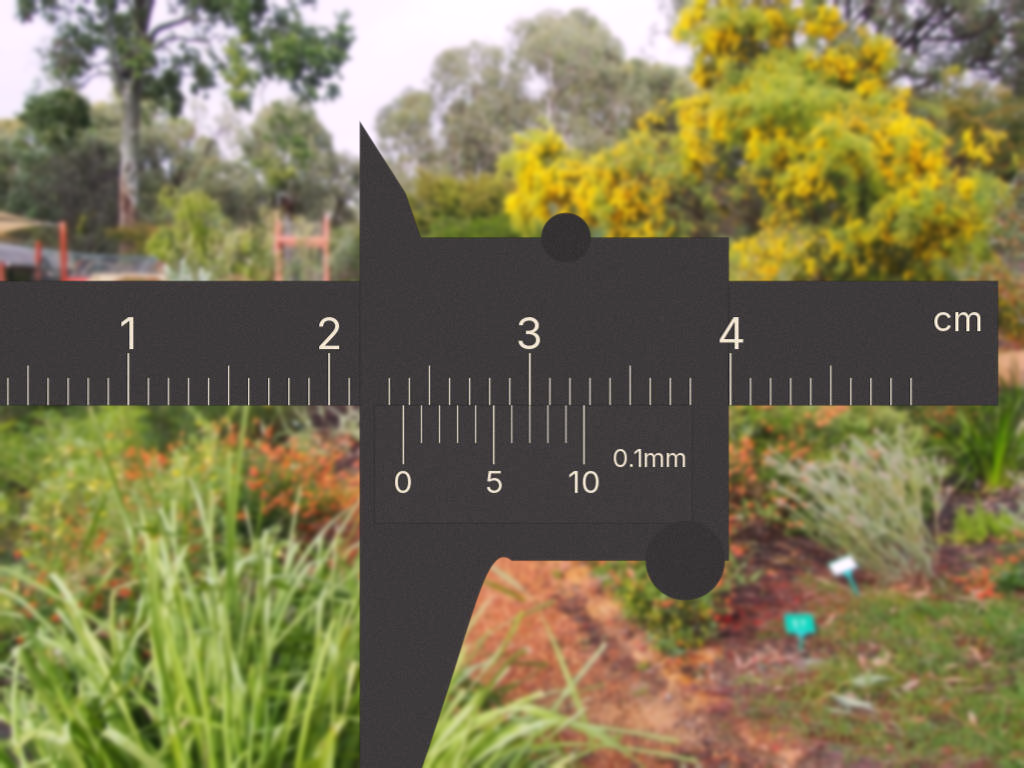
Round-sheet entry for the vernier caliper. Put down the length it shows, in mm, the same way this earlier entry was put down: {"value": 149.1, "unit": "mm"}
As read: {"value": 23.7, "unit": "mm"}
